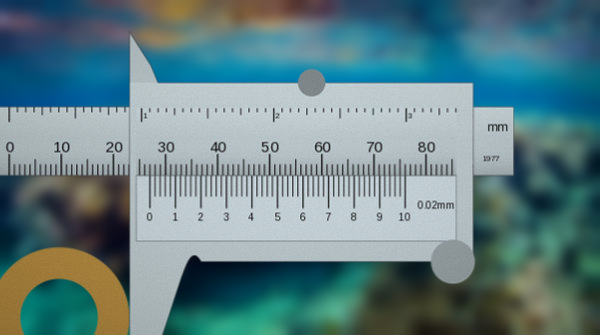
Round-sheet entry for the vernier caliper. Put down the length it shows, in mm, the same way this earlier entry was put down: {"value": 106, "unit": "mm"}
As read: {"value": 27.0, "unit": "mm"}
